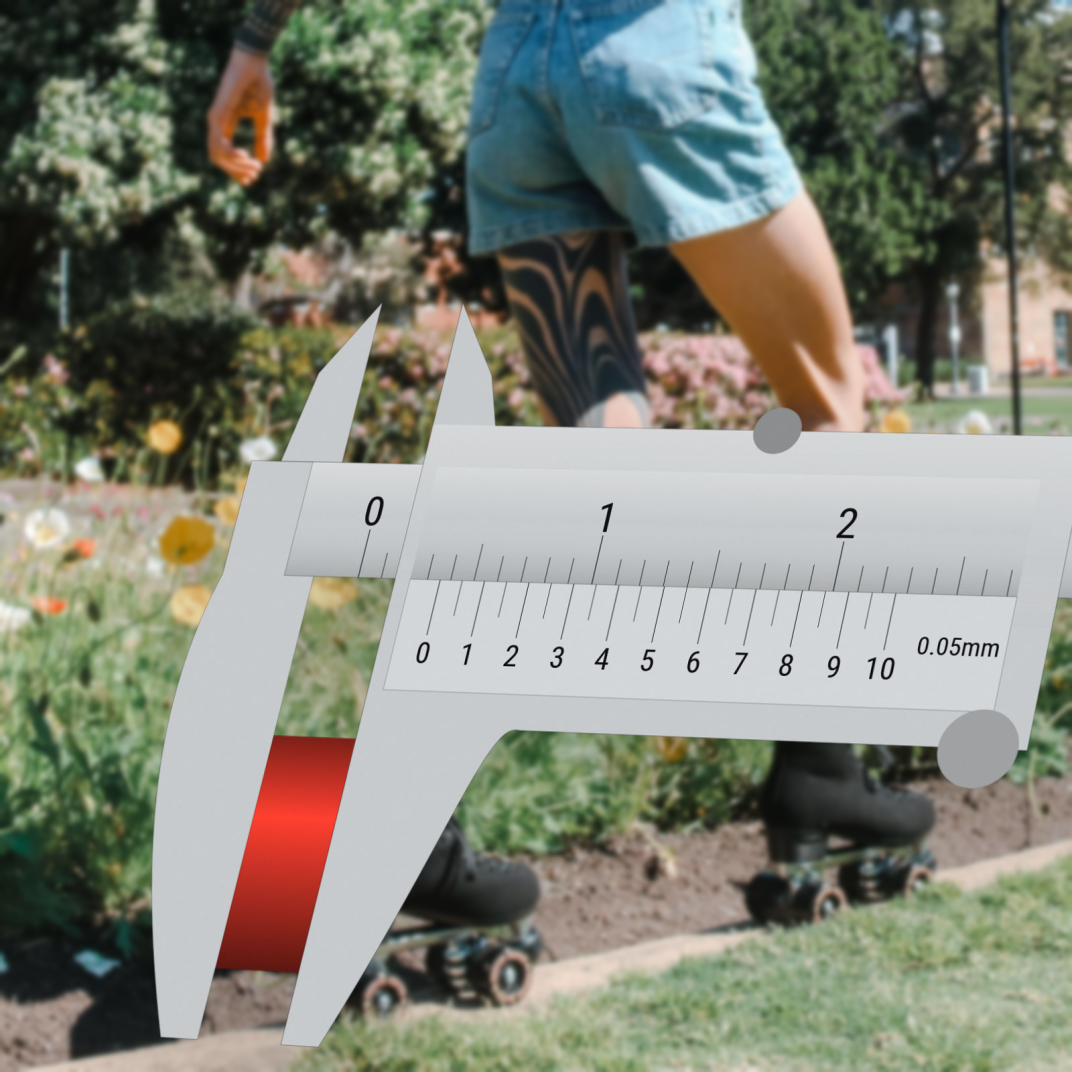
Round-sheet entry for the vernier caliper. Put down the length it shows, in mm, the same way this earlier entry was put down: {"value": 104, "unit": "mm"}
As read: {"value": 3.55, "unit": "mm"}
